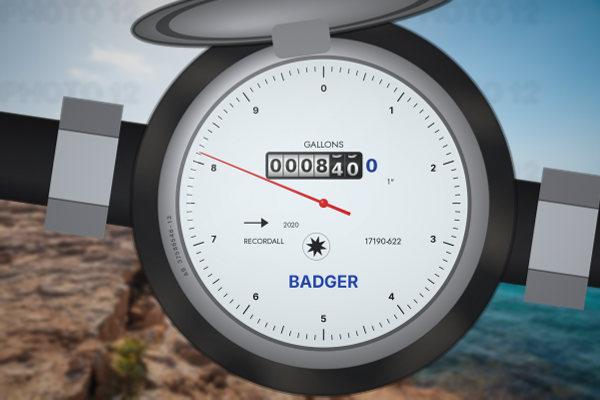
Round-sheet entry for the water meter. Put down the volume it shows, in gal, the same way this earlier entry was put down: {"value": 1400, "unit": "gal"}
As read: {"value": 8398.1, "unit": "gal"}
